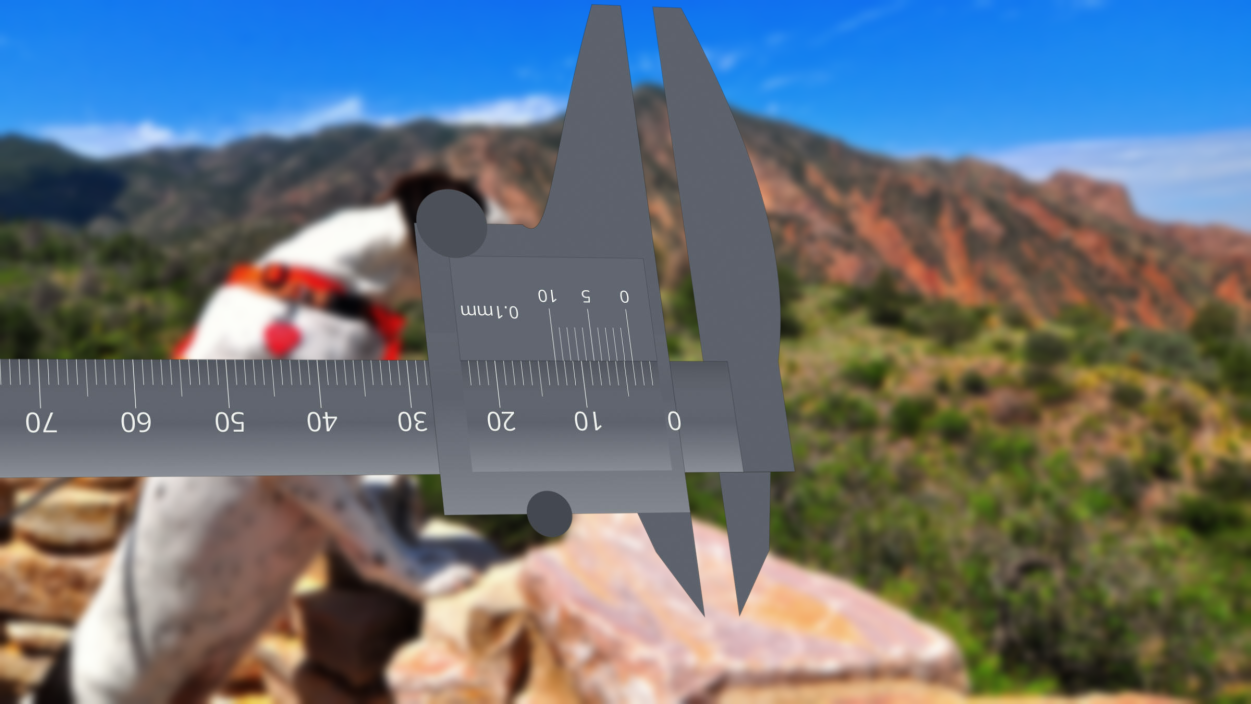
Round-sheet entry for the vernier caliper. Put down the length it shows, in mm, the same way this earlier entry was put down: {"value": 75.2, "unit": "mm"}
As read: {"value": 4.0, "unit": "mm"}
